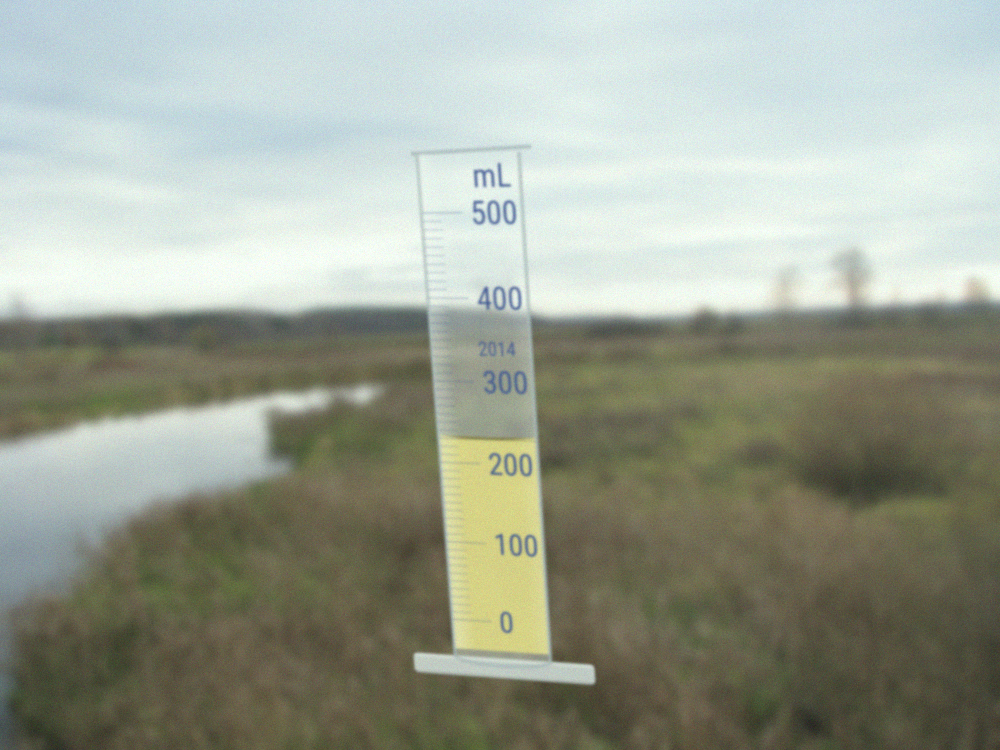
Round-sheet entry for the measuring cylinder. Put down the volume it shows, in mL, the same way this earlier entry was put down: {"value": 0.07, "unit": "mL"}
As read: {"value": 230, "unit": "mL"}
